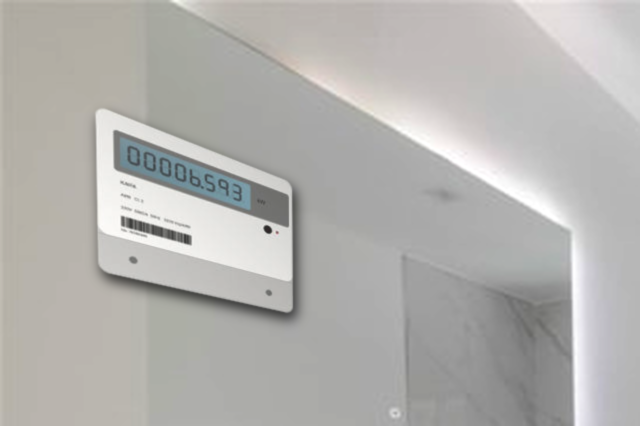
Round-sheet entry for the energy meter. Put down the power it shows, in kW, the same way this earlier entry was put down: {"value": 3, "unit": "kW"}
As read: {"value": 6.593, "unit": "kW"}
